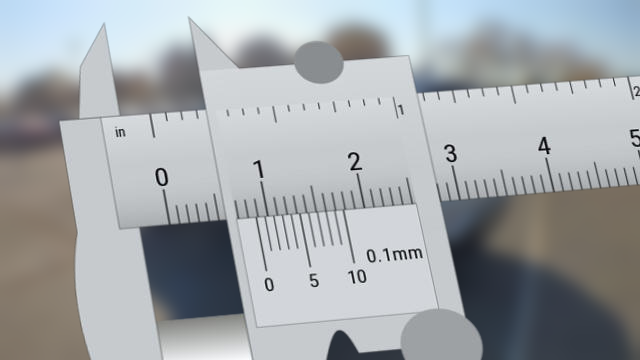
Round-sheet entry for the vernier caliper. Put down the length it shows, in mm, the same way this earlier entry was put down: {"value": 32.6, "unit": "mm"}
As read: {"value": 8.8, "unit": "mm"}
